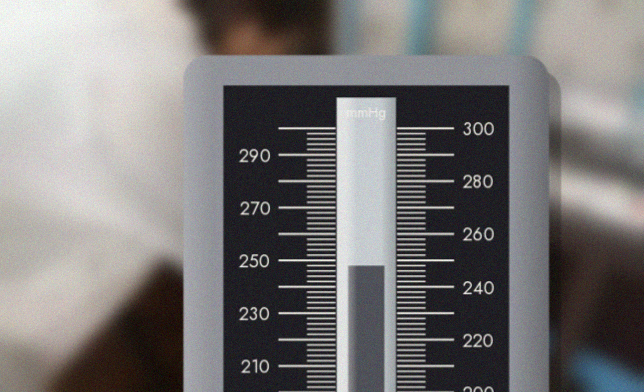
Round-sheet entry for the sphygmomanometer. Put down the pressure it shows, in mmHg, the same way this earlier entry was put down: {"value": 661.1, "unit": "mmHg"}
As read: {"value": 248, "unit": "mmHg"}
